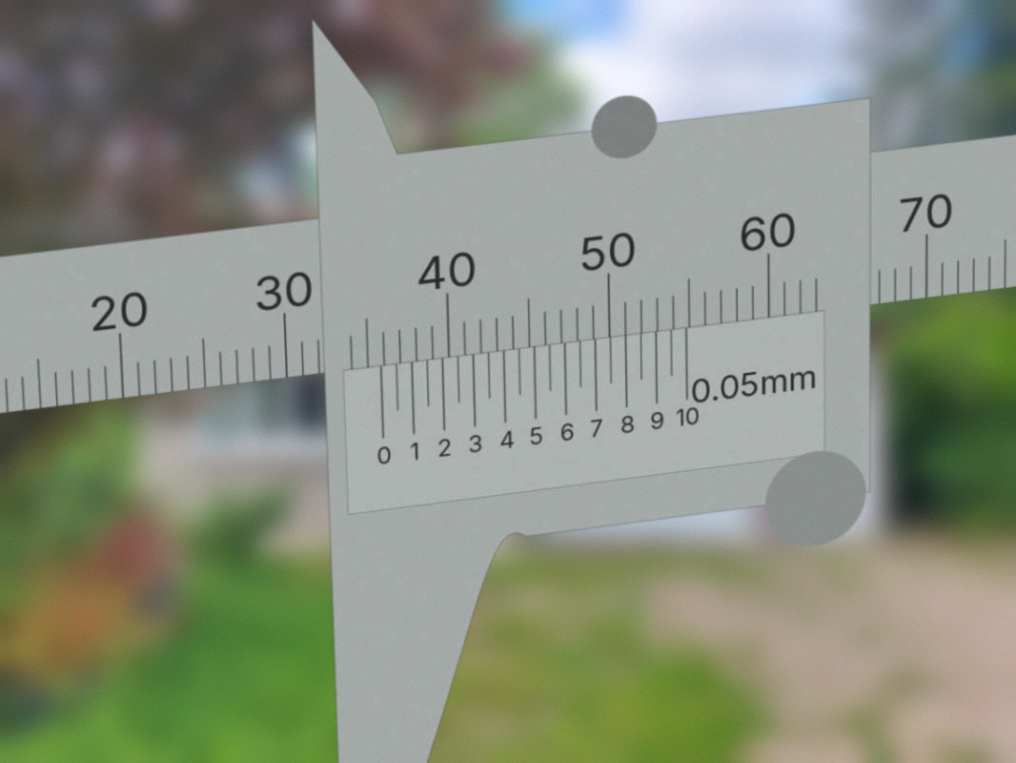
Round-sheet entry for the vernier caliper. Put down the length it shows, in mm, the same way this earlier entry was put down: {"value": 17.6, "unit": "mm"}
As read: {"value": 35.8, "unit": "mm"}
